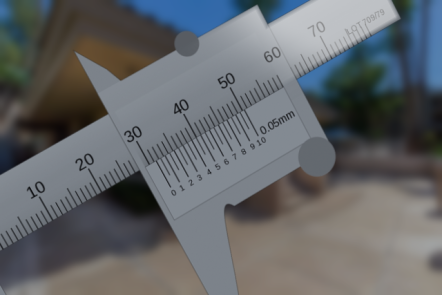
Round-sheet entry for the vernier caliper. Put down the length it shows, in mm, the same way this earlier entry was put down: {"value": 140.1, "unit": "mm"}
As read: {"value": 31.4, "unit": "mm"}
